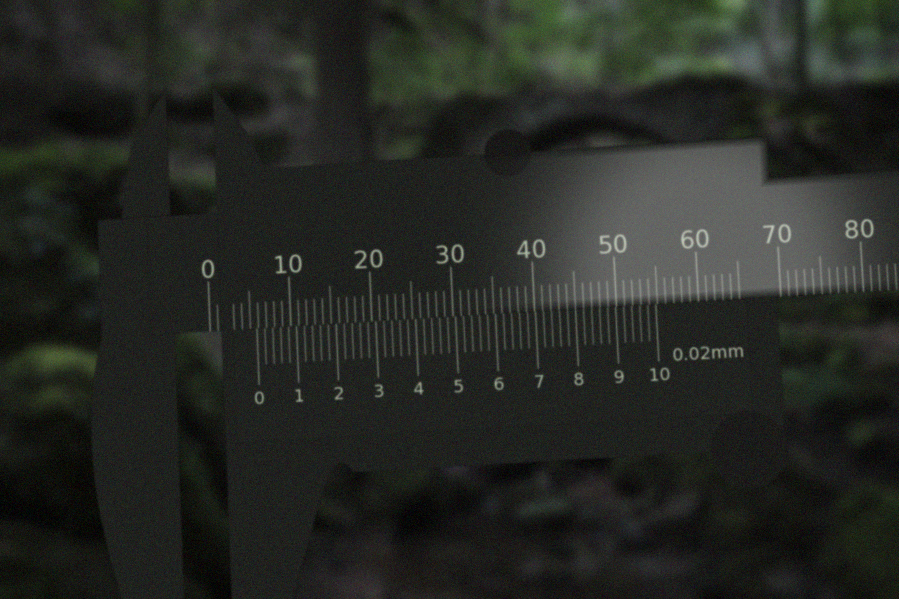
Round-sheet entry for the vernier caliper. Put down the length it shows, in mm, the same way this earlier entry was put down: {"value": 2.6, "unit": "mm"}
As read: {"value": 5.8, "unit": "mm"}
